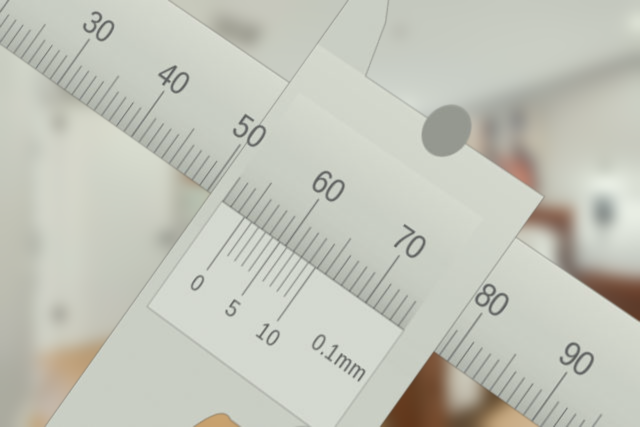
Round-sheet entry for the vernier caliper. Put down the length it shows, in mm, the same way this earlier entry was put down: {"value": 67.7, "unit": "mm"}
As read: {"value": 54.8, "unit": "mm"}
